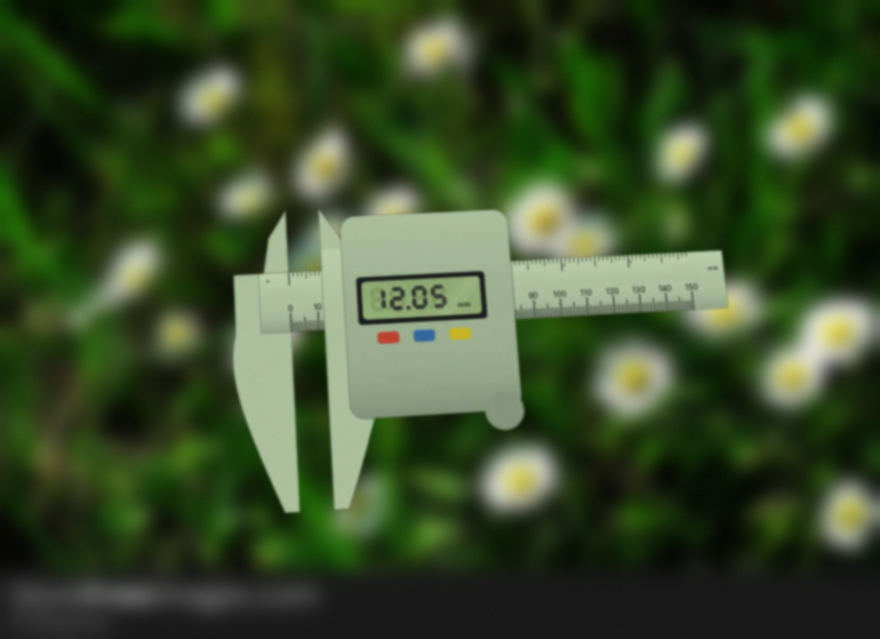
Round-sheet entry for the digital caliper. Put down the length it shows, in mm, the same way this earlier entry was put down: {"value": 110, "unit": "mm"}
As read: {"value": 12.05, "unit": "mm"}
